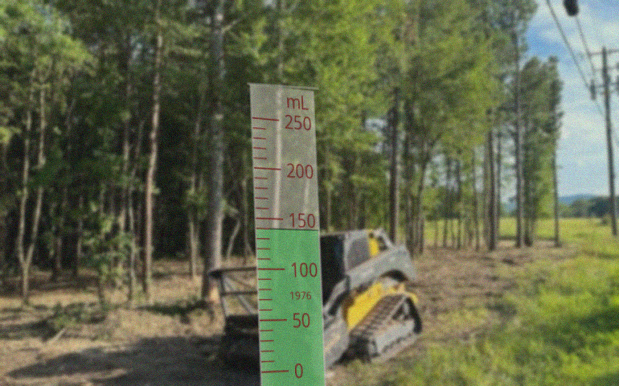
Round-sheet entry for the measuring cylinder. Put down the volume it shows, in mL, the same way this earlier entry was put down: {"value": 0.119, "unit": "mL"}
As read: {"value": 140, "unit": "mL"}
